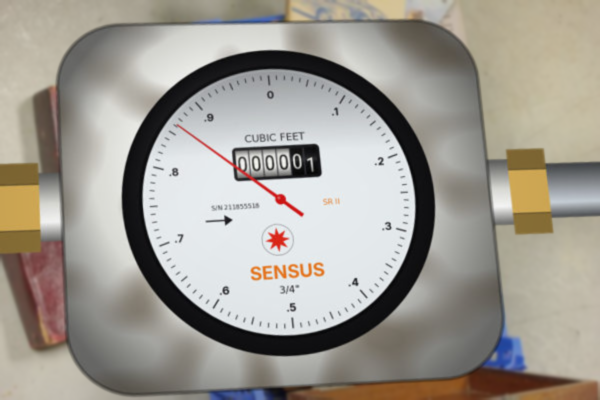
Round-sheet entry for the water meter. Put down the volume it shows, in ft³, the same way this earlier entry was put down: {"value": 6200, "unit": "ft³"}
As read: {"value": 0.86, "unit": "ft³"}
